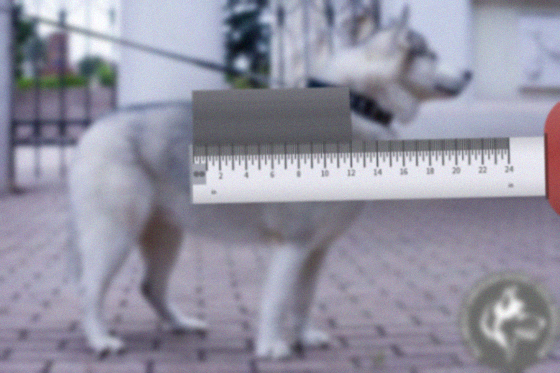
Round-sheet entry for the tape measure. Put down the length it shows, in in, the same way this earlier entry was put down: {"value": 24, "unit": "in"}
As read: {"value": 12, "unit": "in"}
